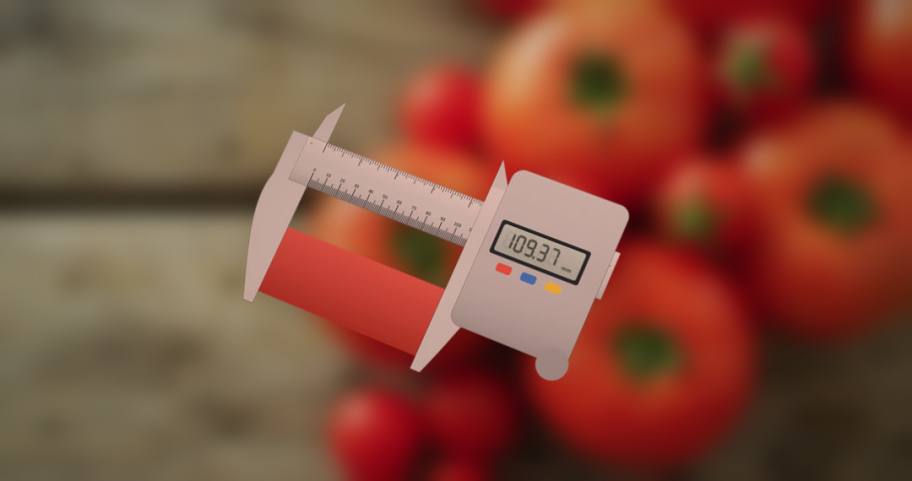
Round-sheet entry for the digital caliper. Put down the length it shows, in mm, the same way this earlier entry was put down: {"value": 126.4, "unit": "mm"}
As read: {"value": 109.37, "unit": "mm"}
